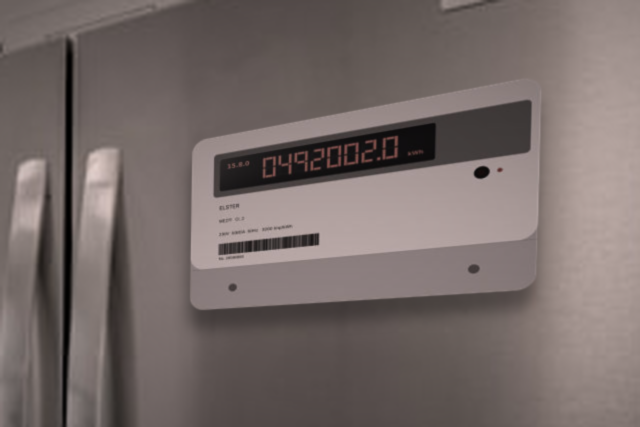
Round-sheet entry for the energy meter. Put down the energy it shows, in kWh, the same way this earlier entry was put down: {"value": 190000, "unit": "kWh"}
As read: {"value": 492002.0, "unit": "kWh"}
